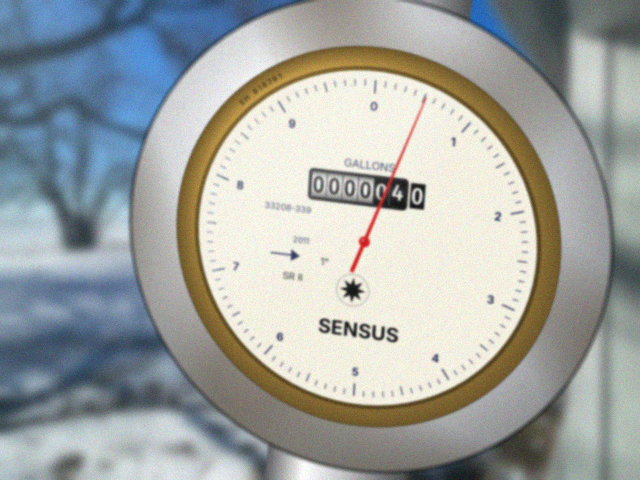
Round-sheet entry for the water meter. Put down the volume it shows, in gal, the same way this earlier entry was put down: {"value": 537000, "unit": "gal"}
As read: {"value": 40.5, "unit": "gal"}
